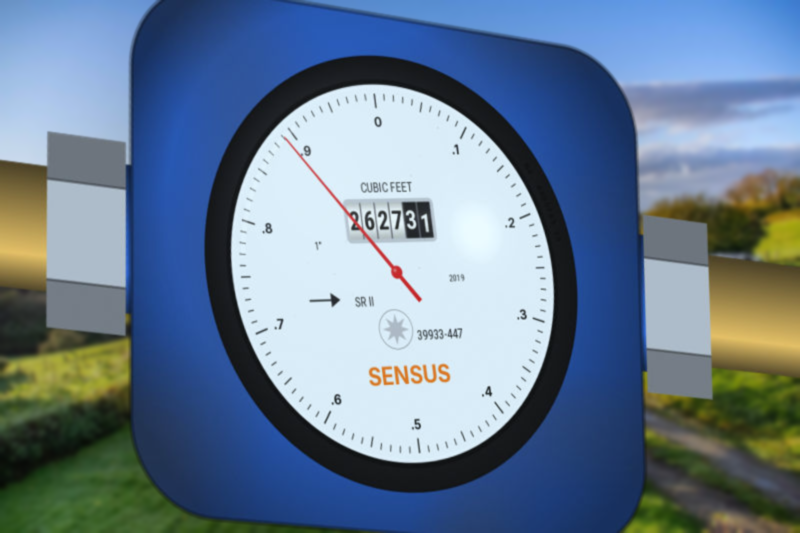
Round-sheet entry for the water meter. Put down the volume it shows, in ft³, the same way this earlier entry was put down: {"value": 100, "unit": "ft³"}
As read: {"value": 262730.89, "unit": "ft³"}
